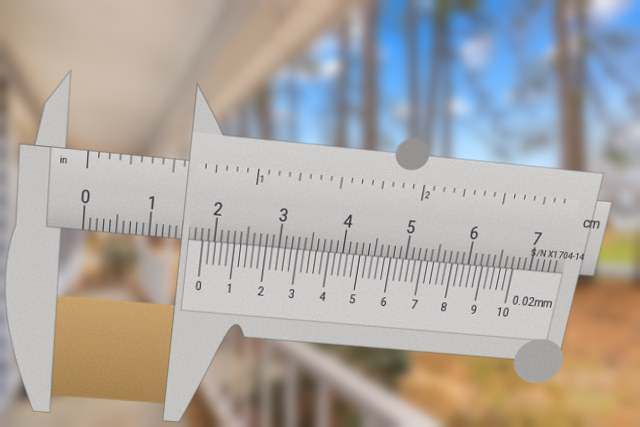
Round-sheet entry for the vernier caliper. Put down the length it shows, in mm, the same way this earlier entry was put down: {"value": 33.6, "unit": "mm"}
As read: {"value": 18.2, "unit": "mm"}
